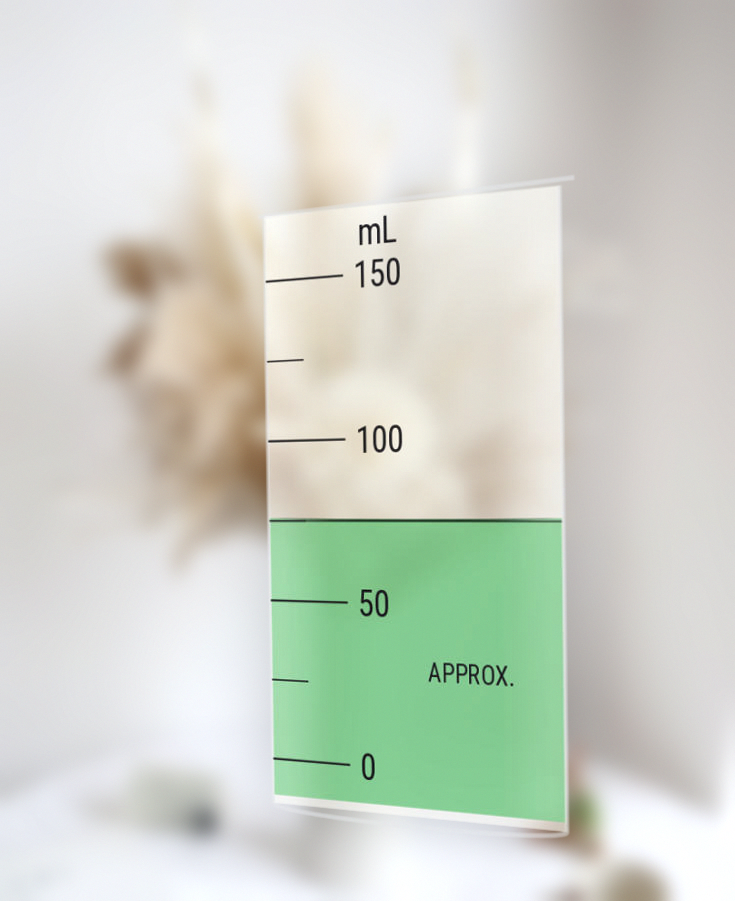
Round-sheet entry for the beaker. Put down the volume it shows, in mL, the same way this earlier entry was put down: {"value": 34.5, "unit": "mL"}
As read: {"value": 75, "unit": "mL"}
